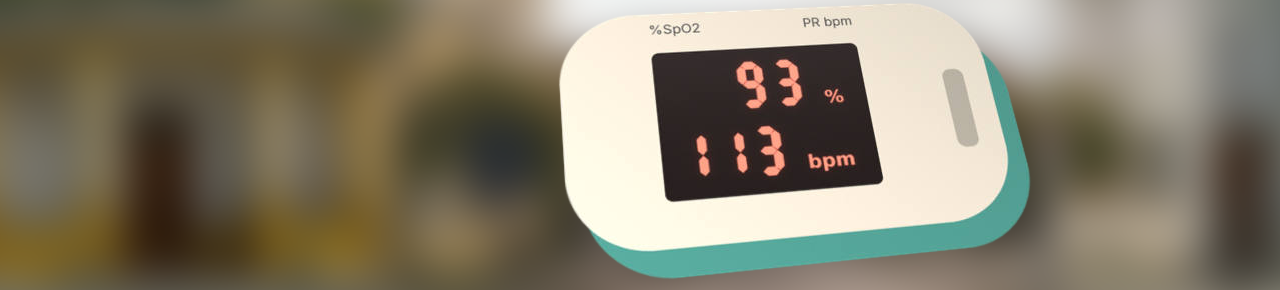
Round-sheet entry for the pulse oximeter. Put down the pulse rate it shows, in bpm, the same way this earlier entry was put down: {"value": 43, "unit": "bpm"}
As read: {"value": 113, "unit": "bpm"}
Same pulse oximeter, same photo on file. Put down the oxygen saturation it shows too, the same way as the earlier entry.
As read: {"value": 93, "unit": "%"}
